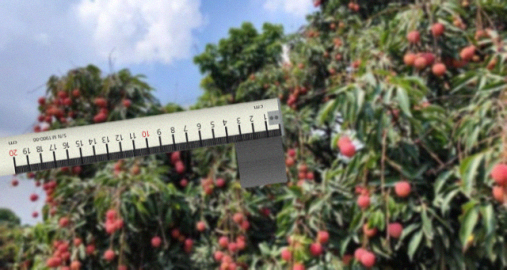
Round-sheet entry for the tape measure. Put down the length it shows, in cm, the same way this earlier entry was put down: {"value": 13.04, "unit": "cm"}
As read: {"value": 3.5, "unit": "cm"}
